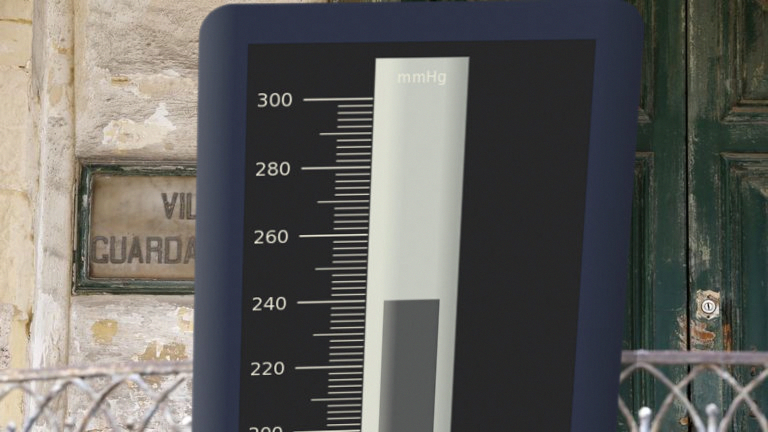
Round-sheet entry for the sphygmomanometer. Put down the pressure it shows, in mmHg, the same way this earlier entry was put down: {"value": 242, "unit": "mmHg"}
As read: {"value": 240, "unit": "mmHg"}
